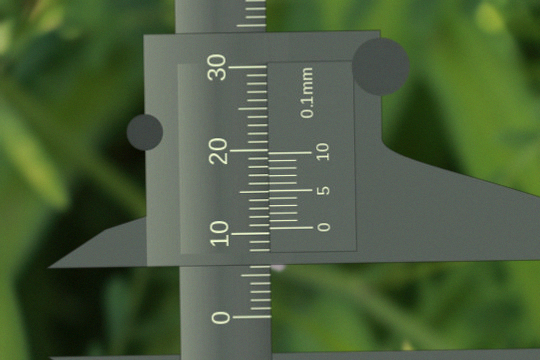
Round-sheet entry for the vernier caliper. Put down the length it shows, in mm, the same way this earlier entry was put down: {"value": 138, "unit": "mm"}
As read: {"value": 10.6, "unit": "mm"}
